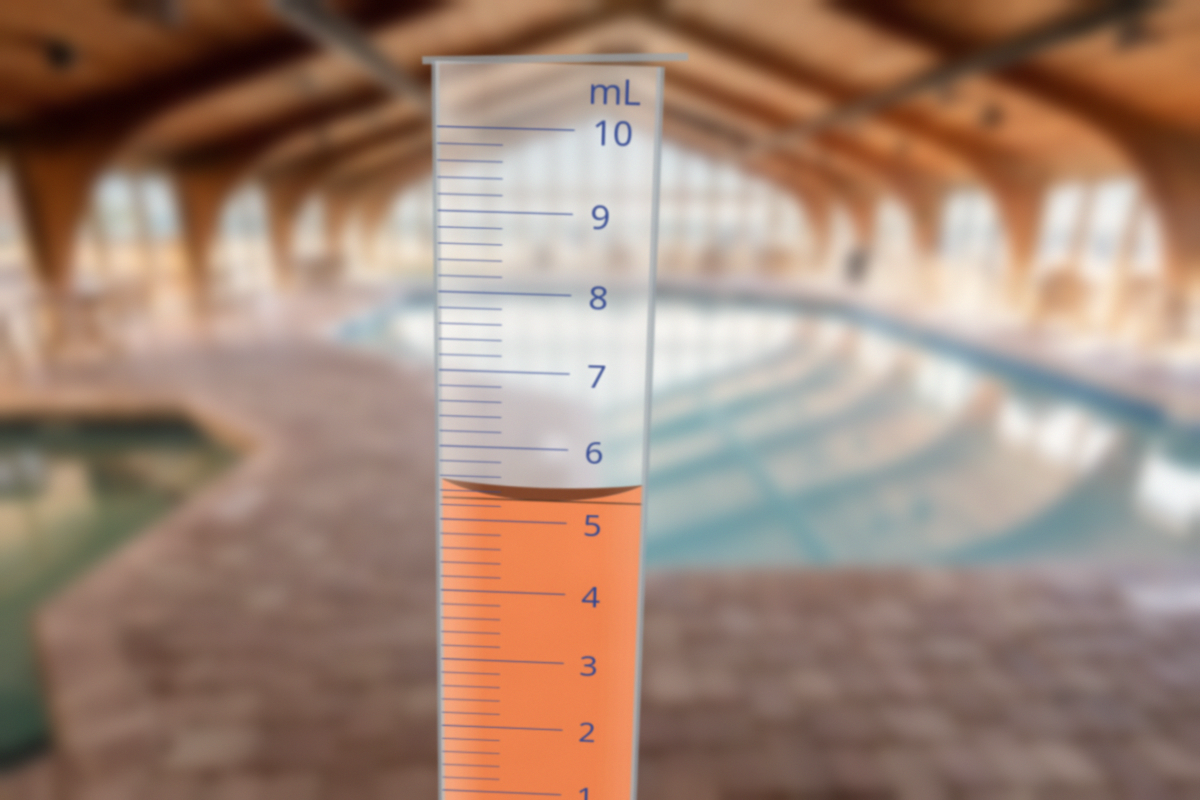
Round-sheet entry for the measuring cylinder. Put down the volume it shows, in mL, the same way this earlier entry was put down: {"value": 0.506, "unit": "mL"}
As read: {"value": 5.3, "unit": "mL"}
